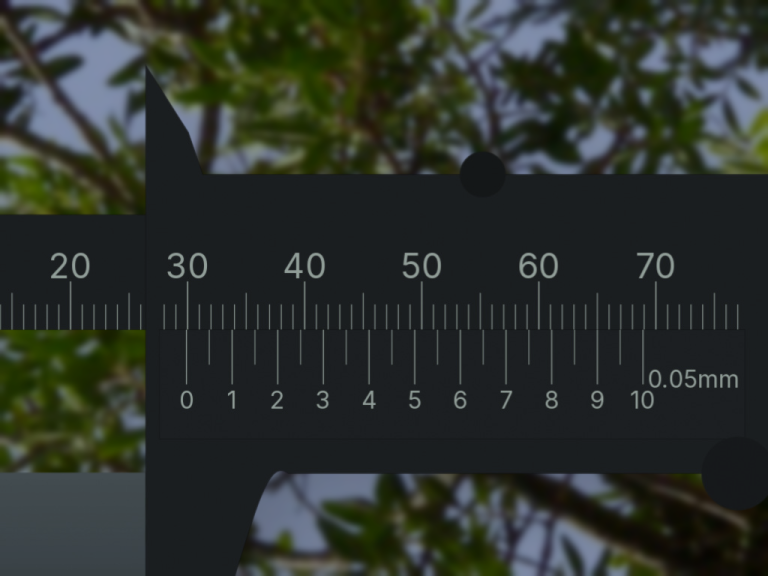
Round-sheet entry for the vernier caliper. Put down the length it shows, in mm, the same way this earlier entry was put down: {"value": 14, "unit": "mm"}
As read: {"value": 29.9, "unit": "mm"}
